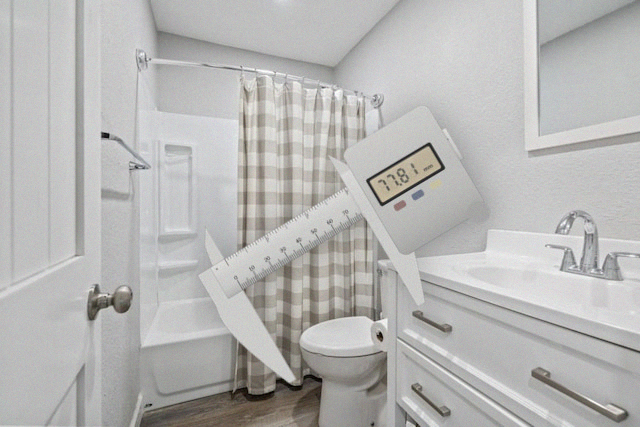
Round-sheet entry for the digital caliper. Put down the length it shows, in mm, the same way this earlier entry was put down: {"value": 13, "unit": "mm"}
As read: {"value": 77.81, "unit": "mm"}
